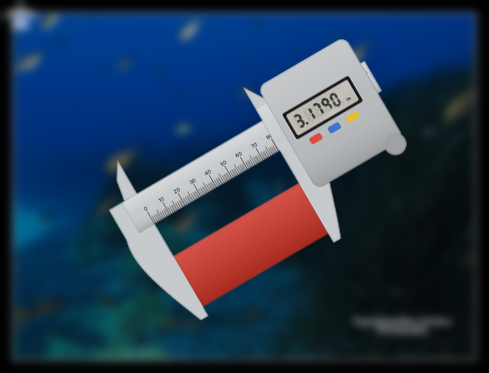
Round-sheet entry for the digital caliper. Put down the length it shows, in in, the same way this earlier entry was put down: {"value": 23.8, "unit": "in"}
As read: {"value": 3.1790, "unit": "in"}
